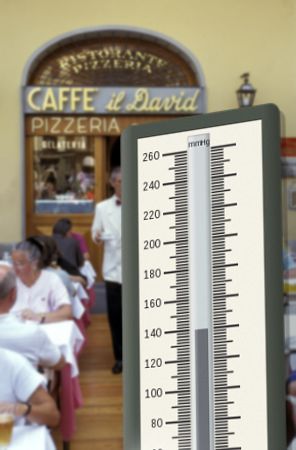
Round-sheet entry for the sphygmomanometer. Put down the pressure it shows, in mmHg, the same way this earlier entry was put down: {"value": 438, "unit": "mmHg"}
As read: {"value": 140, "unit": "mmHg"}
